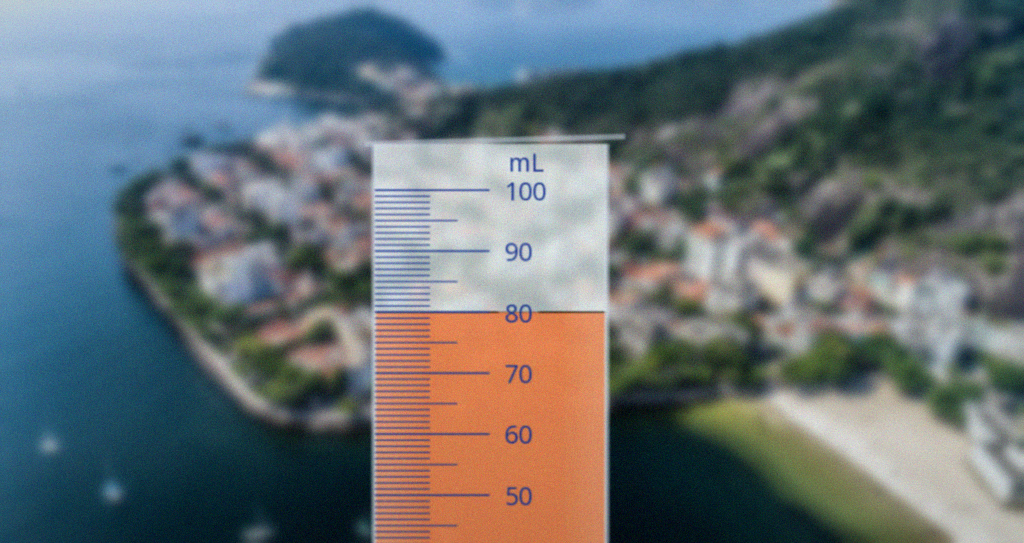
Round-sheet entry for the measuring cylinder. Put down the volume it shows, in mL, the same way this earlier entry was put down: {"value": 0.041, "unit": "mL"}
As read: {"value": 80, "unit": "mL"}
